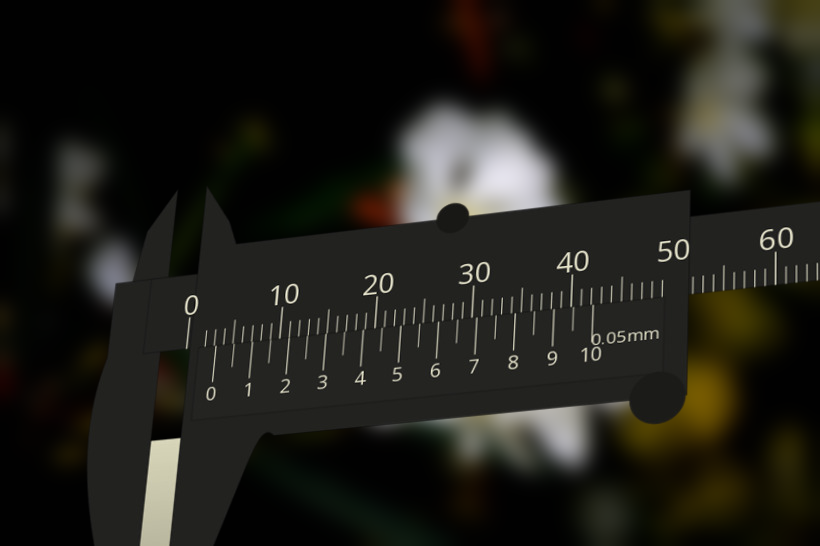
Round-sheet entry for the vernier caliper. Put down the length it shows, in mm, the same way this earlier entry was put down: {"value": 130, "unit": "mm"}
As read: {"value": 3.2, "unit": "mm"}
